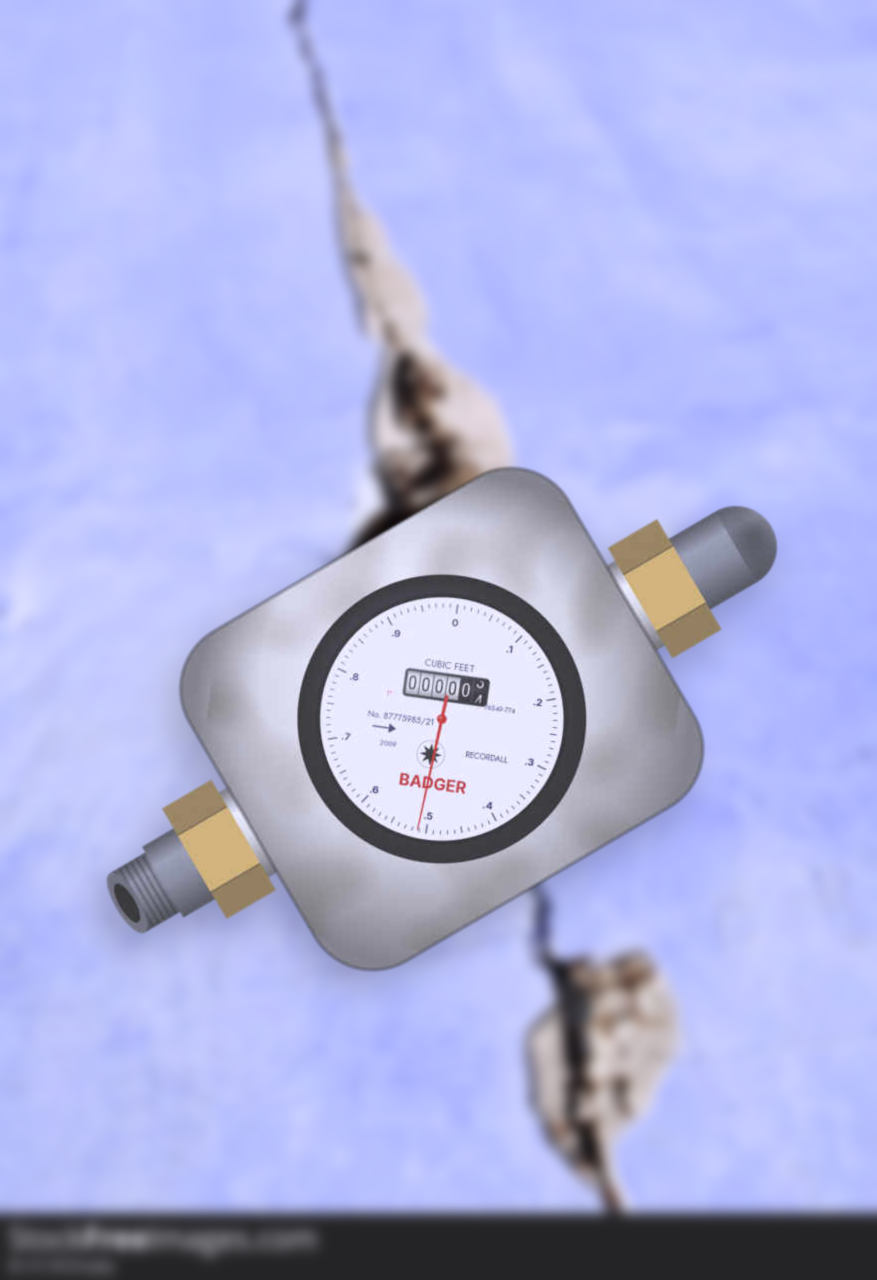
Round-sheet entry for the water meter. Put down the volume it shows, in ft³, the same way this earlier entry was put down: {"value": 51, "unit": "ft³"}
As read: {"value": 3.51, "unit": "ft³"}
